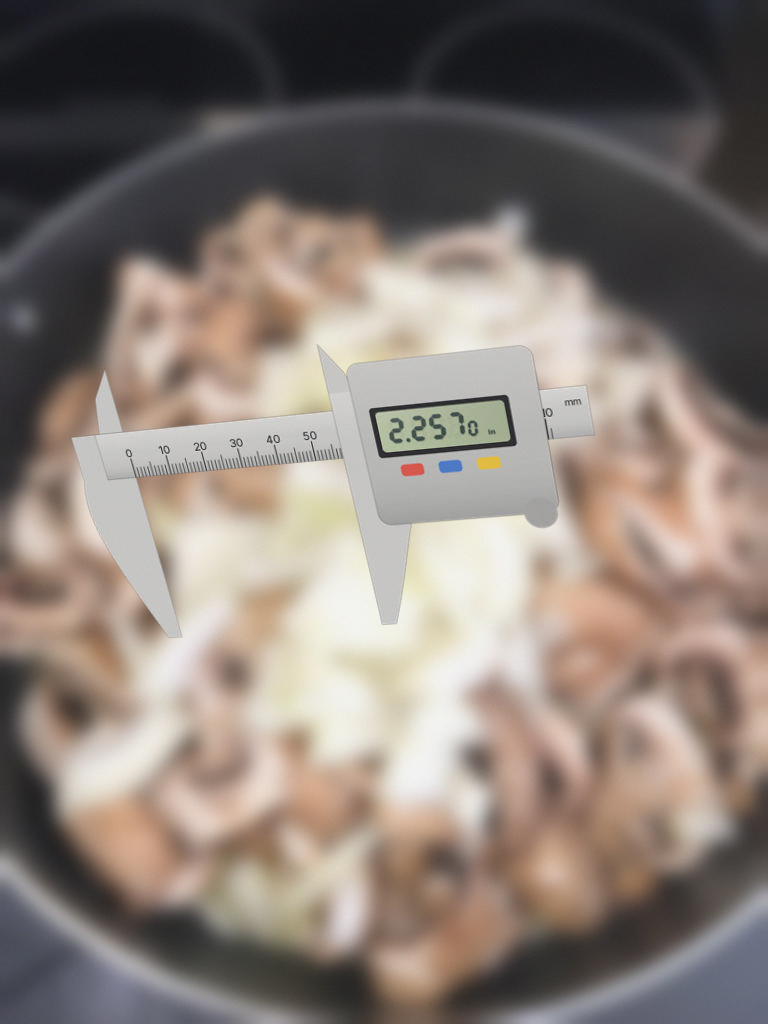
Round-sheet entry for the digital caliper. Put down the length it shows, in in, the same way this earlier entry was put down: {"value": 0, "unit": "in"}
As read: {"value": 2.2570, "unit": "in"}
